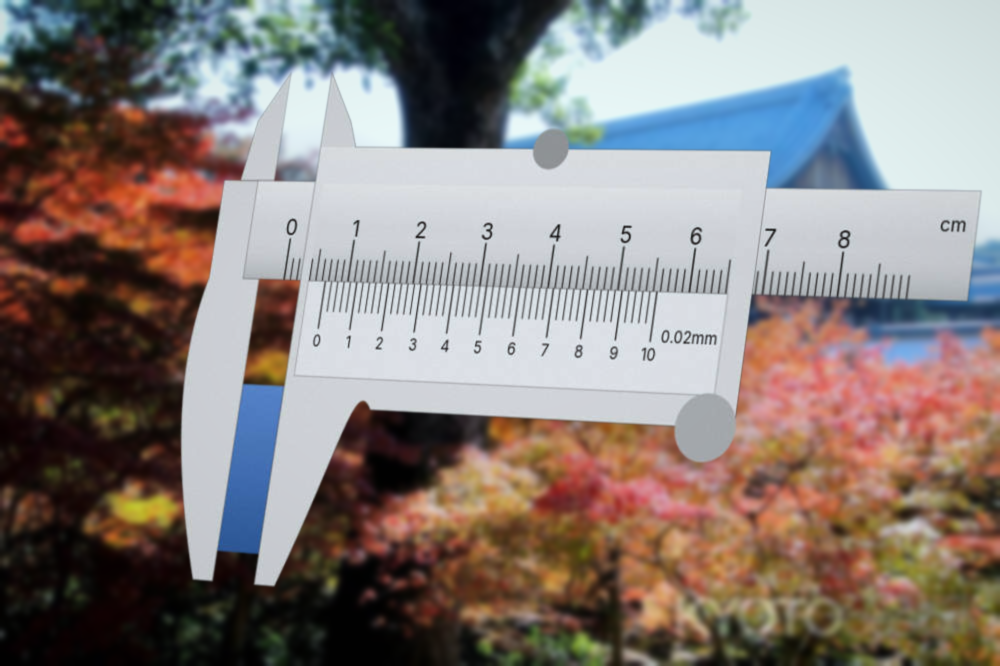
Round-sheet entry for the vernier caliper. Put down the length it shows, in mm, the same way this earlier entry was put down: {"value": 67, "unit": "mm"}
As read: {"value": 6.5, "unit": "mm"}
